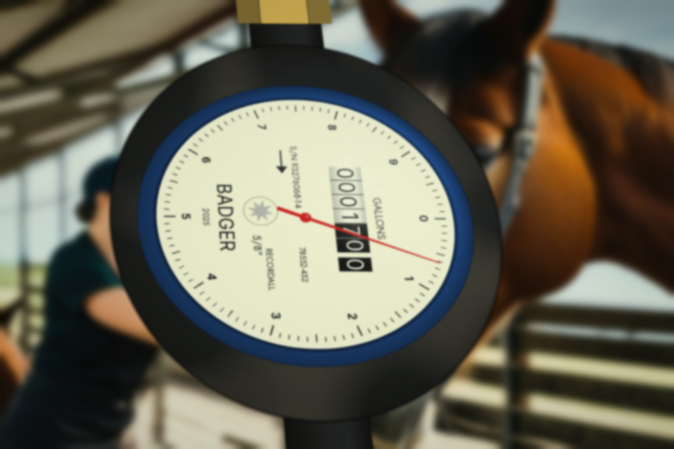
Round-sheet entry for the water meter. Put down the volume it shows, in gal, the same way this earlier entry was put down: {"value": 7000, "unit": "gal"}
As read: {"value": 1700.6, "unit": "gal"}
